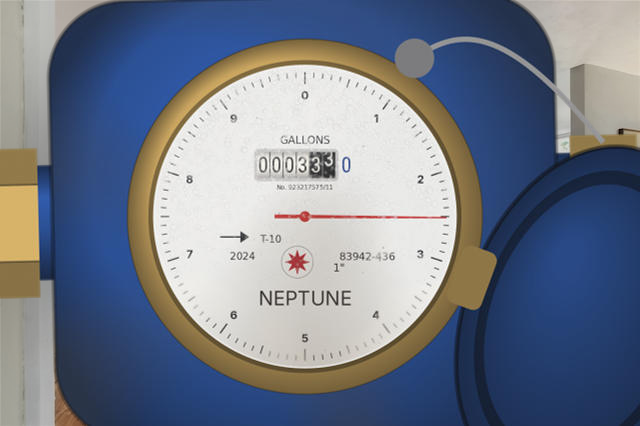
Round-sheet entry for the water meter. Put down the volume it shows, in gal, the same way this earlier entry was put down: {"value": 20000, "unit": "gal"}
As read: {"value": 3332.5, "unit": "gal"}
